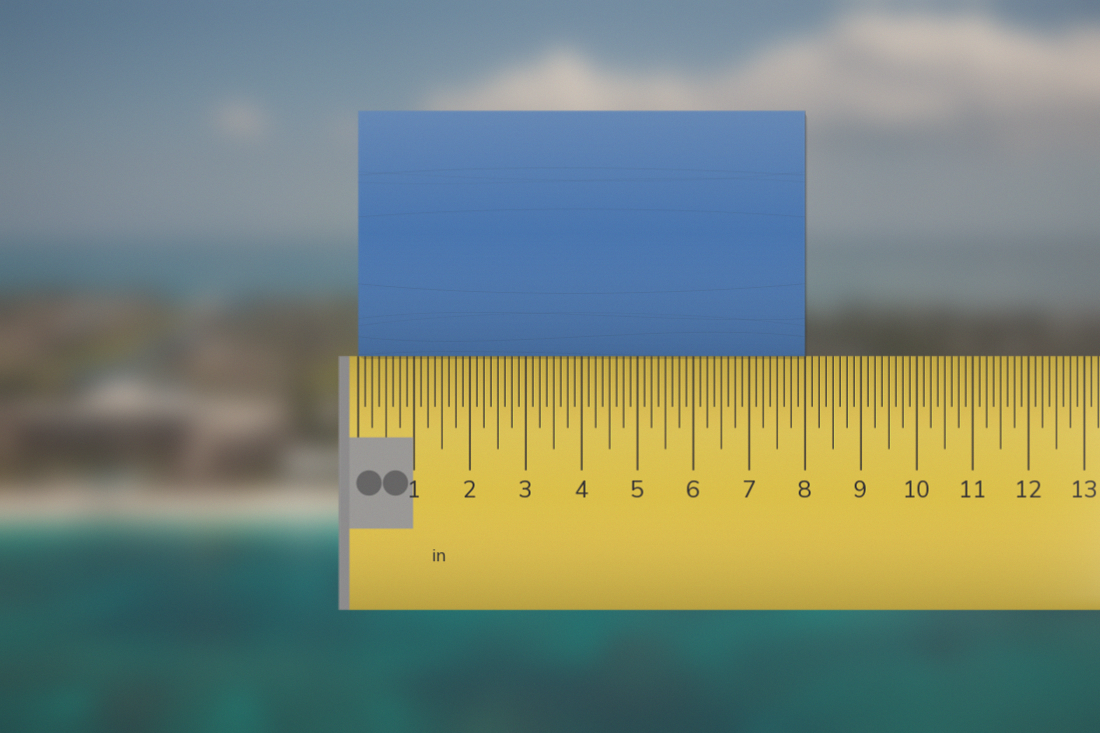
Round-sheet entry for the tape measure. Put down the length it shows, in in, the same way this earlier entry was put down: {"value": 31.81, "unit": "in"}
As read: {"value": 8, "unit": "in"}
